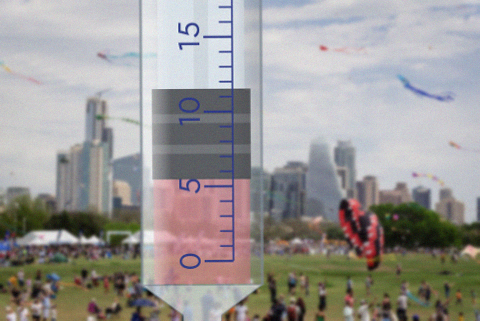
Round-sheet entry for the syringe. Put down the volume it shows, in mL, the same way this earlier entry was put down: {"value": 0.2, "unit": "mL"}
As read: {"value": 5.5, "unit": "mL"}
